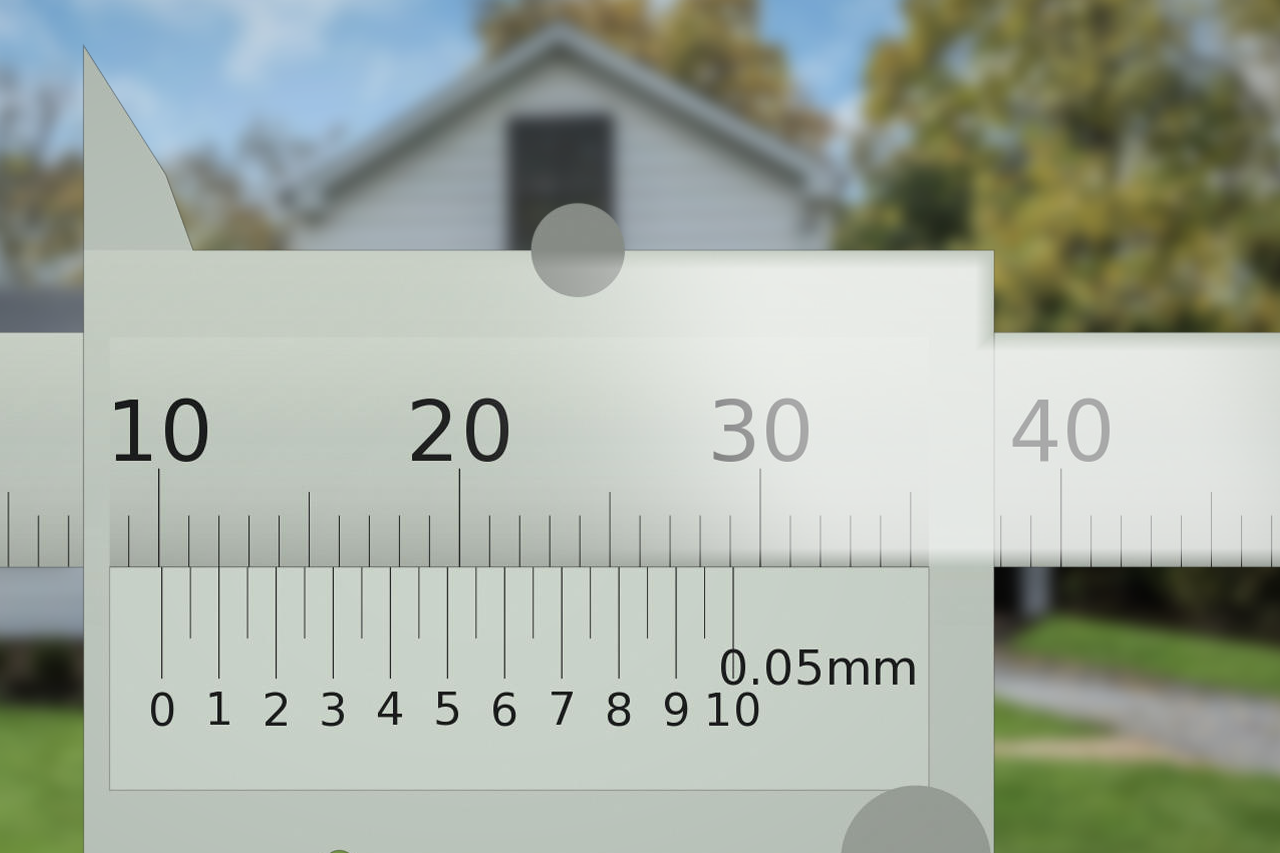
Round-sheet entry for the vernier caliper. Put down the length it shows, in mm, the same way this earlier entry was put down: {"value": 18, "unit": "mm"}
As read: {"value": 10.10, "unit": "mm"}
